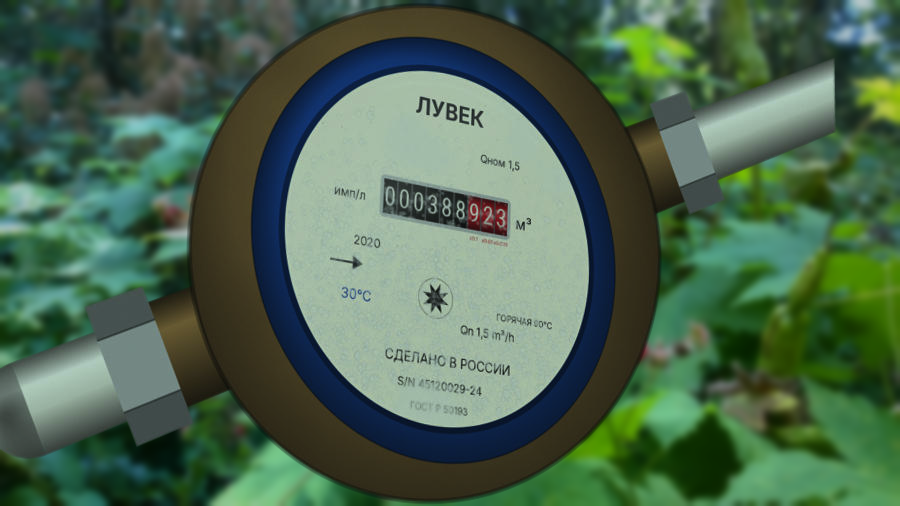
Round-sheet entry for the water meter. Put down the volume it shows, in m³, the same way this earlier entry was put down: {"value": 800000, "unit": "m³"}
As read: {"value": 388.923, "unit": "m³"}
